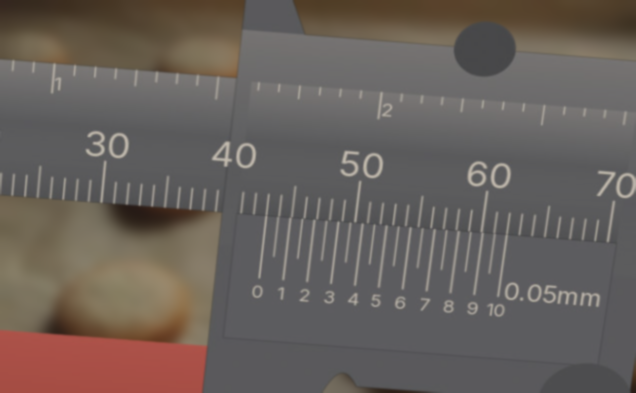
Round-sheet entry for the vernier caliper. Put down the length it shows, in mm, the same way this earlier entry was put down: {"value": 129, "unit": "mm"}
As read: {"value": 43.0, "unit": "mm"}
